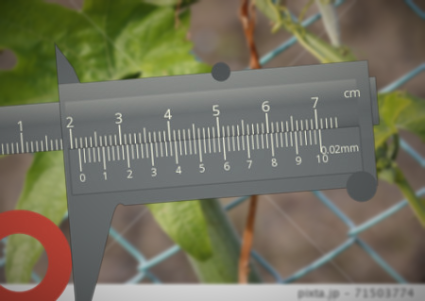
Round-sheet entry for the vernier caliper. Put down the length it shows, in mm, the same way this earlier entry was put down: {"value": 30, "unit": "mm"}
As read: {"value": 21.5, "unit": "mm"}
